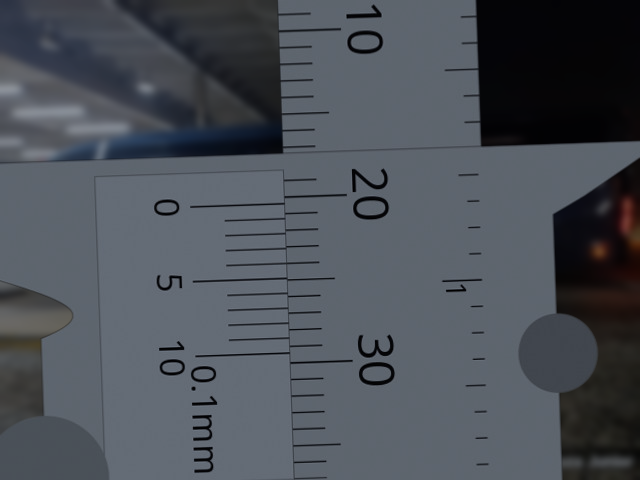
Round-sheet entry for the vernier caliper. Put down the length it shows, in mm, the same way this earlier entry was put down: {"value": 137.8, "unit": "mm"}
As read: {"value": 20.4, "unit": "mm"}
